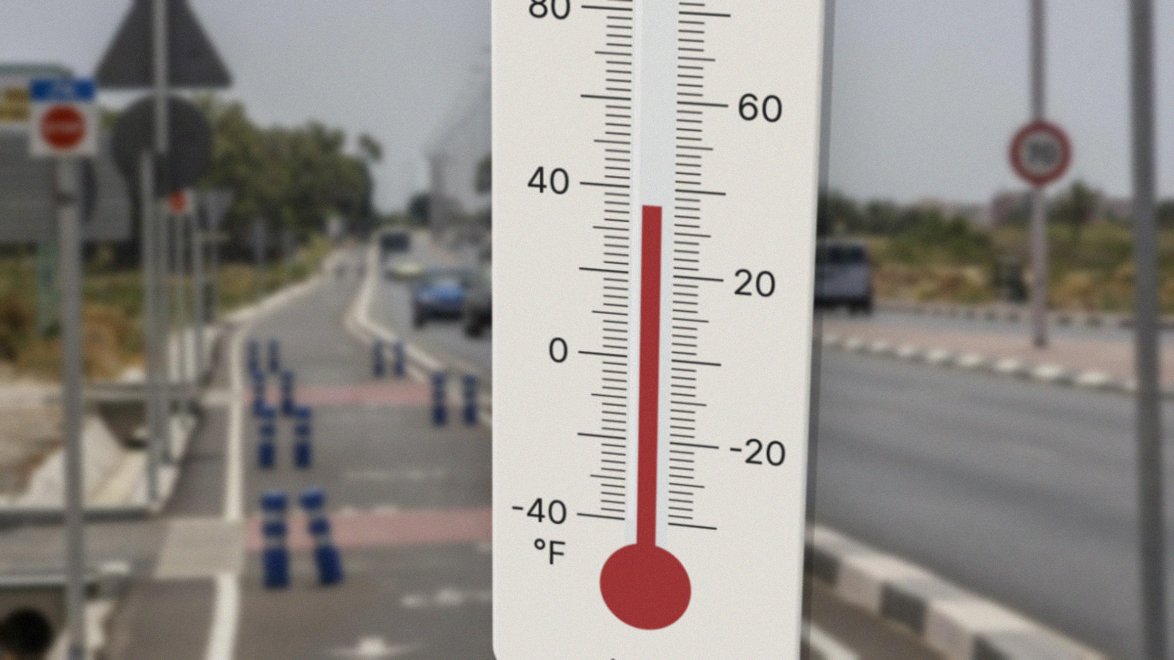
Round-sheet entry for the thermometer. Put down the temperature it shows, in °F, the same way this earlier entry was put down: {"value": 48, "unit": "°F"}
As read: {"value": 36, "unit": "°F"}
